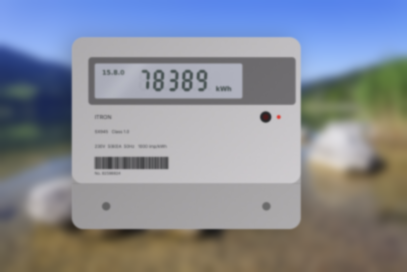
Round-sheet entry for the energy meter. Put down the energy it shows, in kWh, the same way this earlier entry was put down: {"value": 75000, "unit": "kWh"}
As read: {"value": 78389, "unit": "kWh"}
